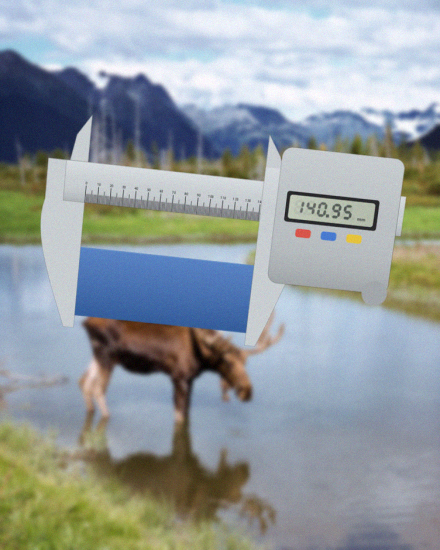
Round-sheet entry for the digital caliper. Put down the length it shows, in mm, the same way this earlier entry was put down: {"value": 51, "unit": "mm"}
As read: {"value": 140.95, "unit": "mm"}
